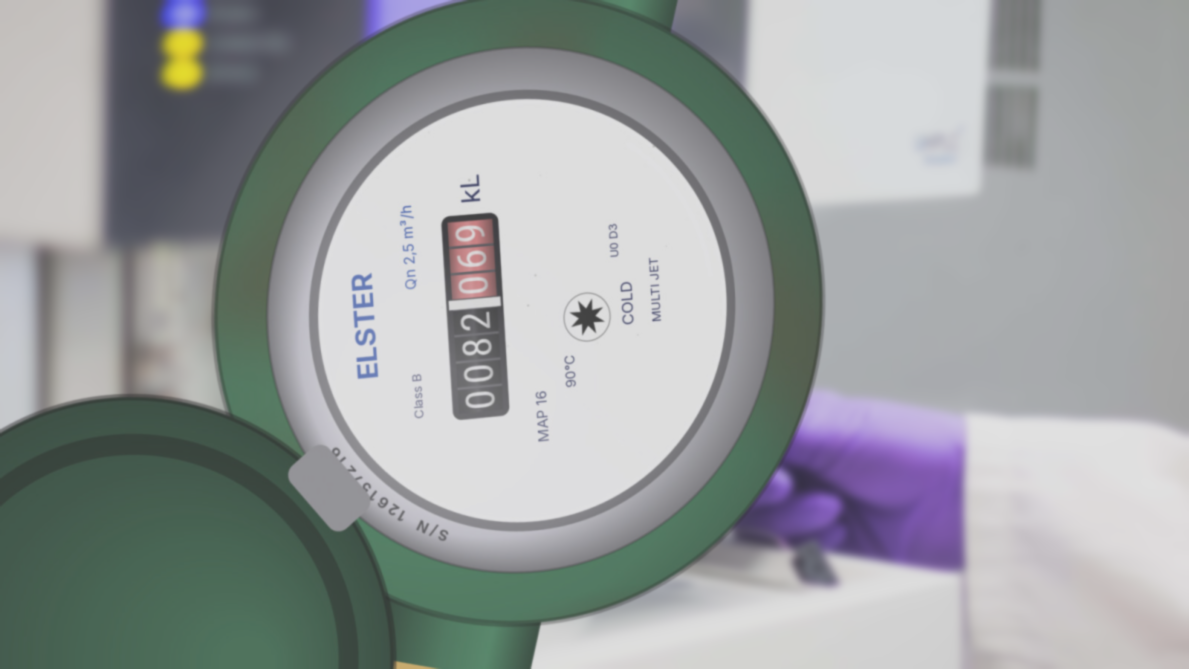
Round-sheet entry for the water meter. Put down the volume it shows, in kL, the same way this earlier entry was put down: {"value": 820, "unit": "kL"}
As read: {"value": 82.069, "unit": "kL"}
